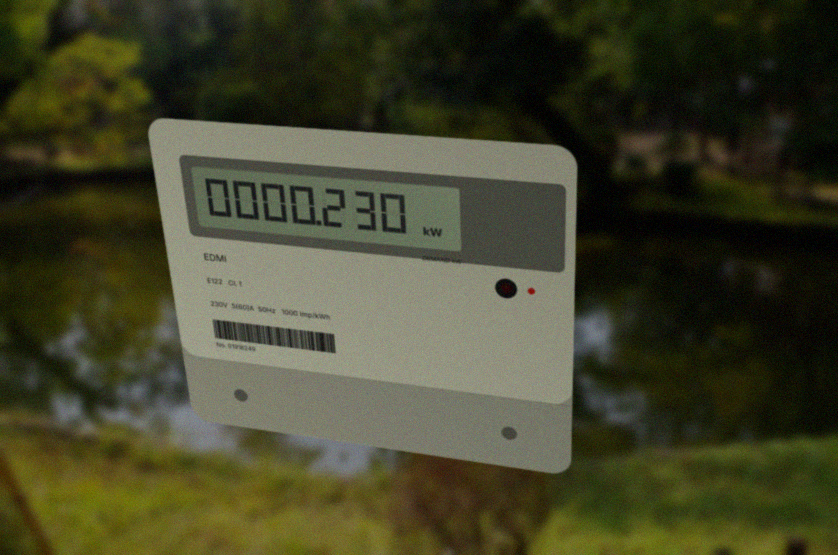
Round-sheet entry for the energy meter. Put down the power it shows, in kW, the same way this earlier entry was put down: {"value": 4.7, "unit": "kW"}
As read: {"value": 0.230, "unit": "kW"}
